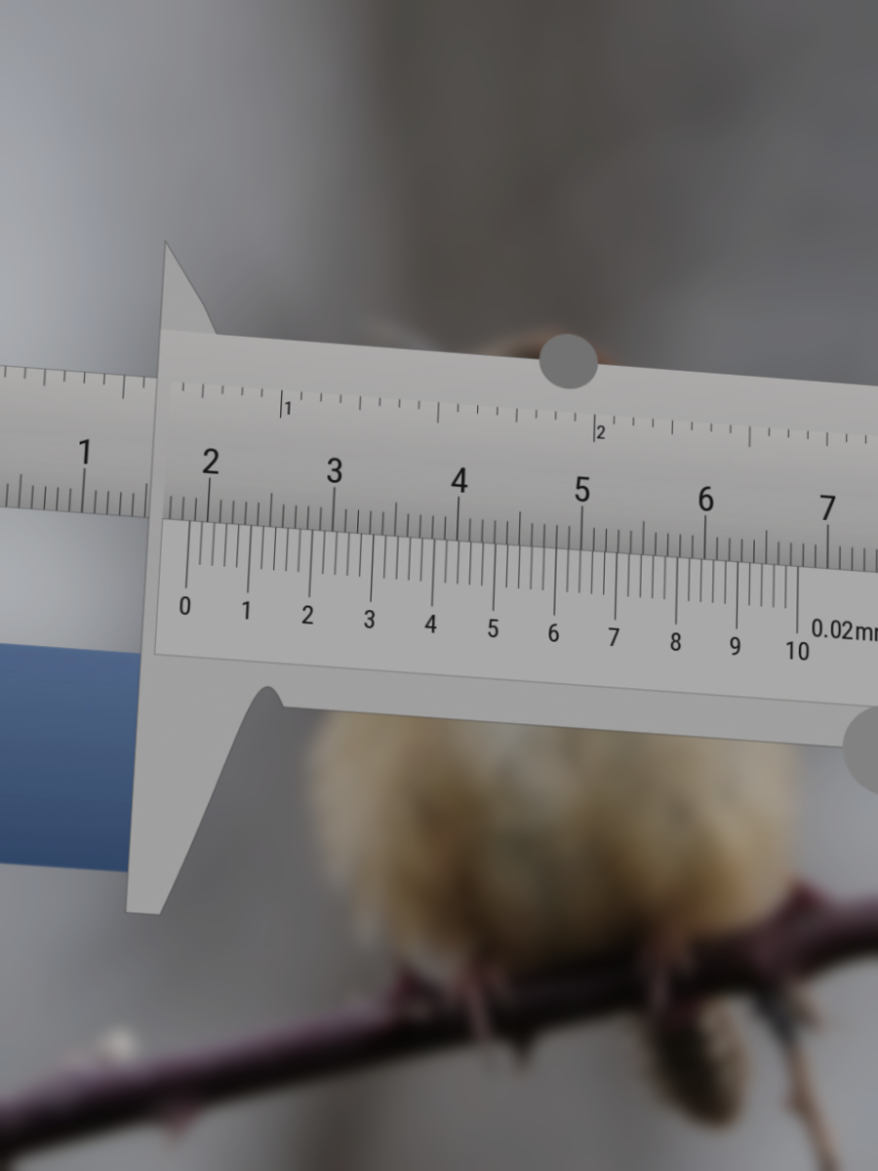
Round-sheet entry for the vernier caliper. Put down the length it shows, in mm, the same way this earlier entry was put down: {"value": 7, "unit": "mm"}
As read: {"value": 18.6, "unit": "mm"}
